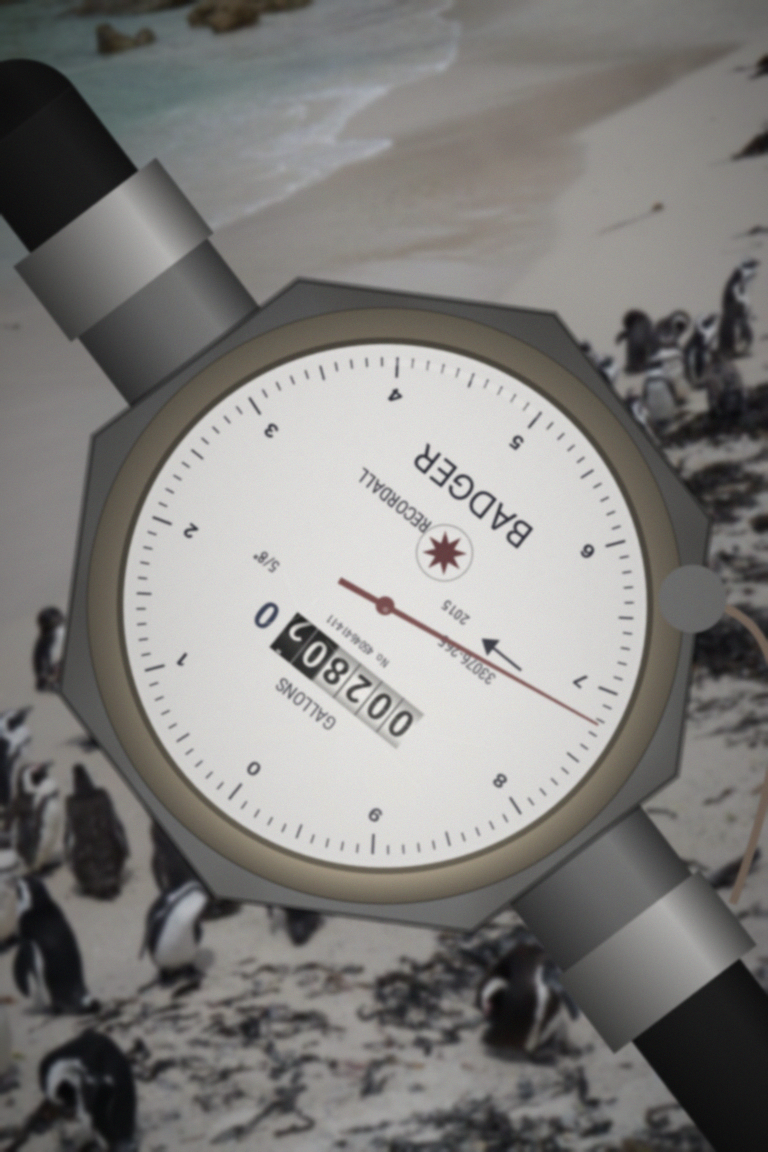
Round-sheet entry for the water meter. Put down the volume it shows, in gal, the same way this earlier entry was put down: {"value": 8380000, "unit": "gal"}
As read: {"value": 28017.2, "unit": "gal"}
